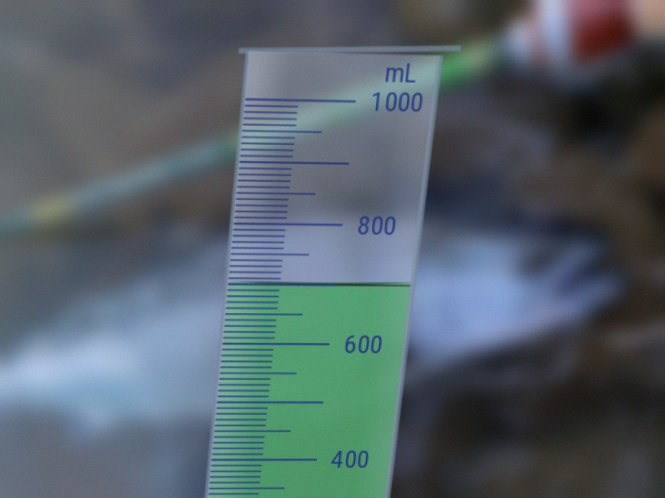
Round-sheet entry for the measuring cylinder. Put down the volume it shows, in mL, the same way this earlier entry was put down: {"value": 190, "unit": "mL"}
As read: {"value": 700, "unit": "mL"}
